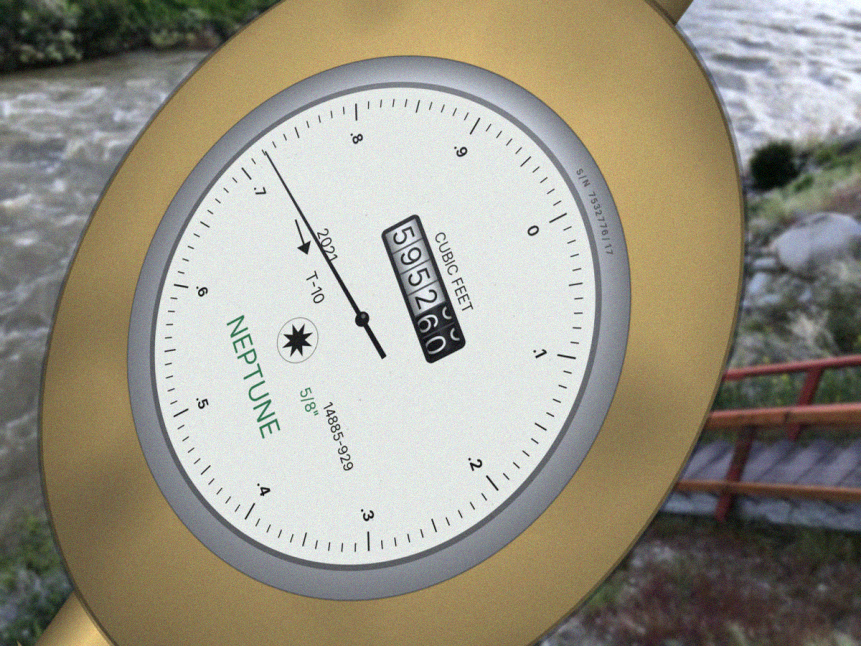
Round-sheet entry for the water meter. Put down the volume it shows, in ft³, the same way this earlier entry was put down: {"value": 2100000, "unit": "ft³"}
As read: {"value": 595259.72, "unit": "ft³"}
